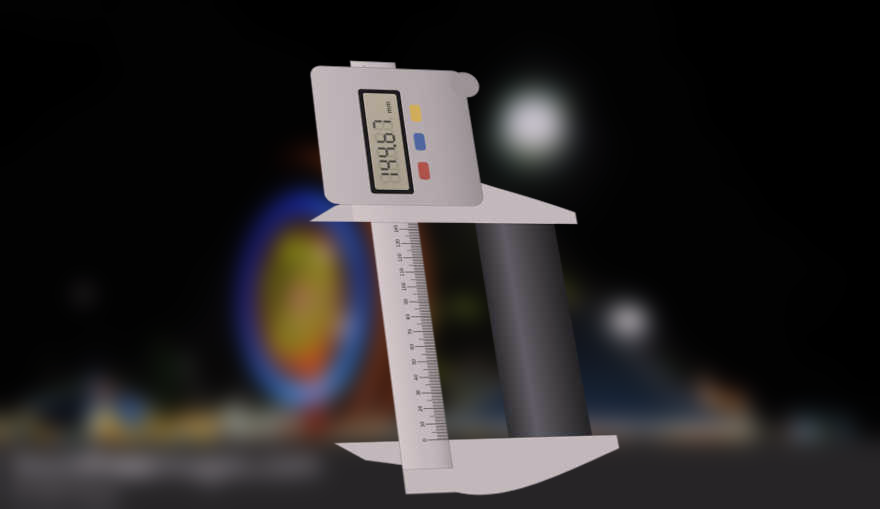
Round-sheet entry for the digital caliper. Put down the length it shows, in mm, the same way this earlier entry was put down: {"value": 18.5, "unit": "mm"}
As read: {"value": 144.67, "unit": "mm"}
